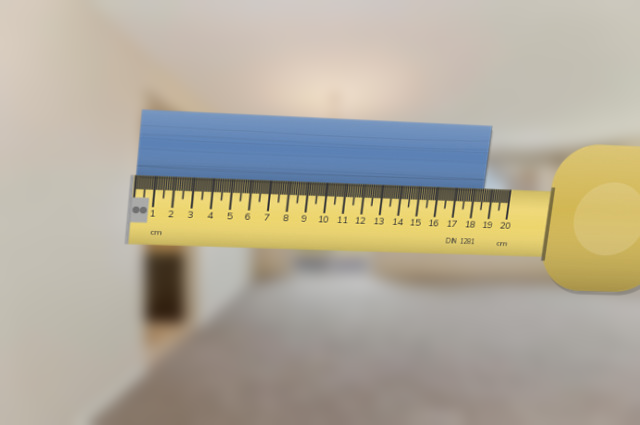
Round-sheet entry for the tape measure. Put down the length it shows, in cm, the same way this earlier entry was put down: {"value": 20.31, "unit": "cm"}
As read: {"value": 18.5, "unit": "cm"}
